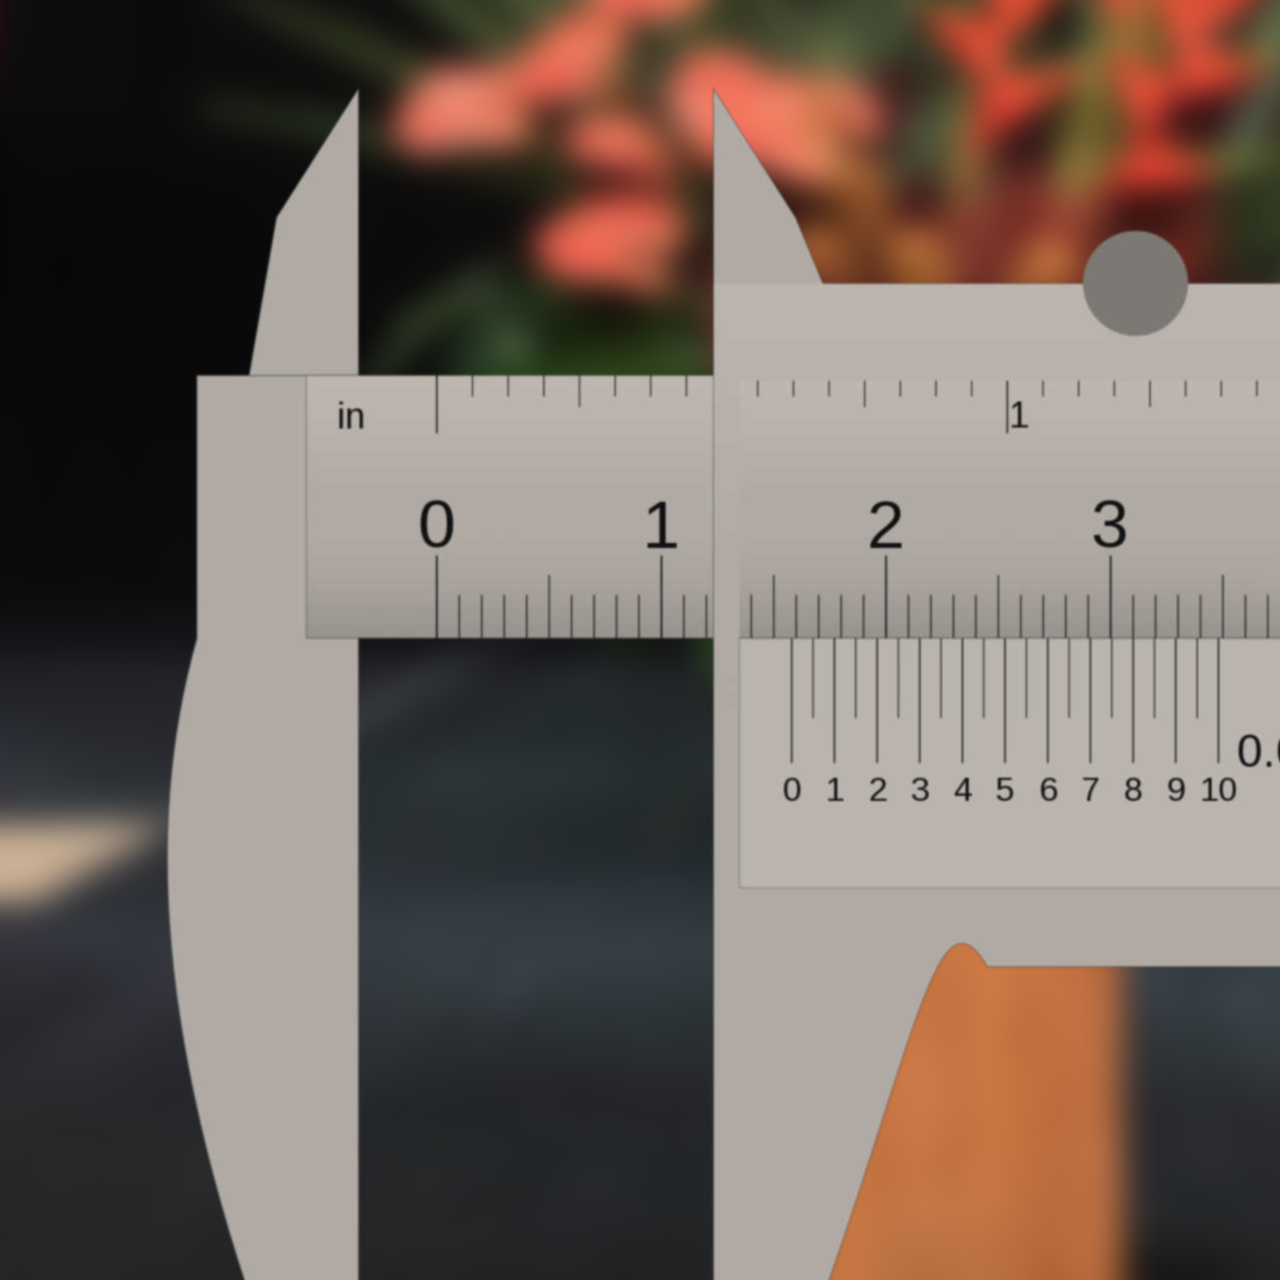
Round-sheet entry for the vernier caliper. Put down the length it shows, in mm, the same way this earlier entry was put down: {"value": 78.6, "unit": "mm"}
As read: {"value": 15.8, "unit": "mm"}
